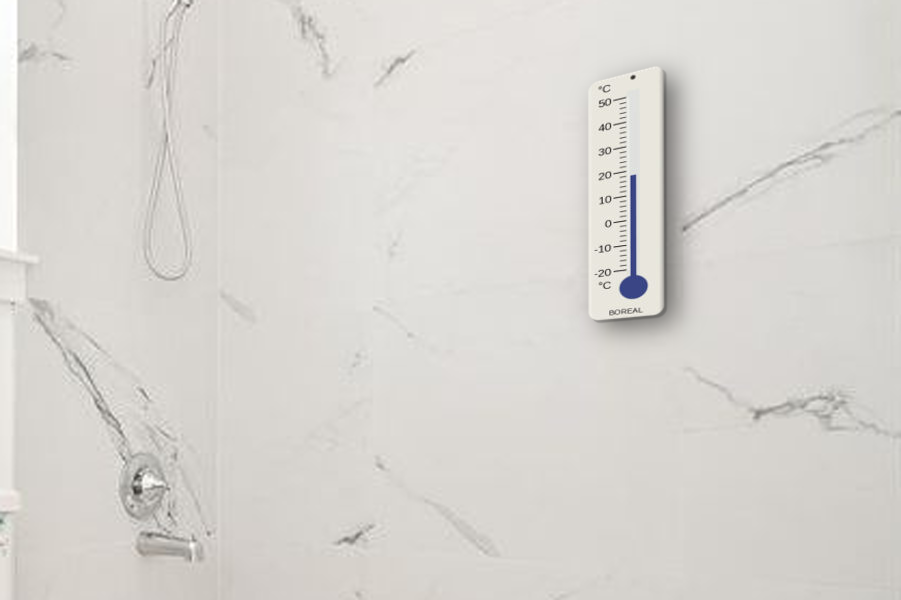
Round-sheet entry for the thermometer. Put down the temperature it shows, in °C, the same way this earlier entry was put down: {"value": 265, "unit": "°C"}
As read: {"value": 18, "unit": "°C"}
